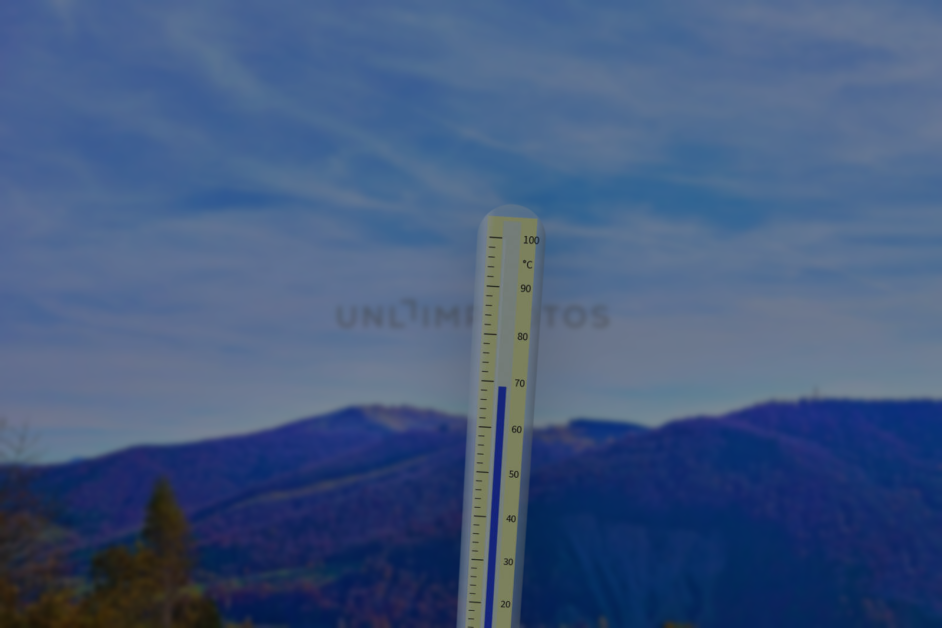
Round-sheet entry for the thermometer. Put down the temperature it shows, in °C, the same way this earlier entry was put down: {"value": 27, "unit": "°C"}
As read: {"value": 69, "unit": "°C"}
